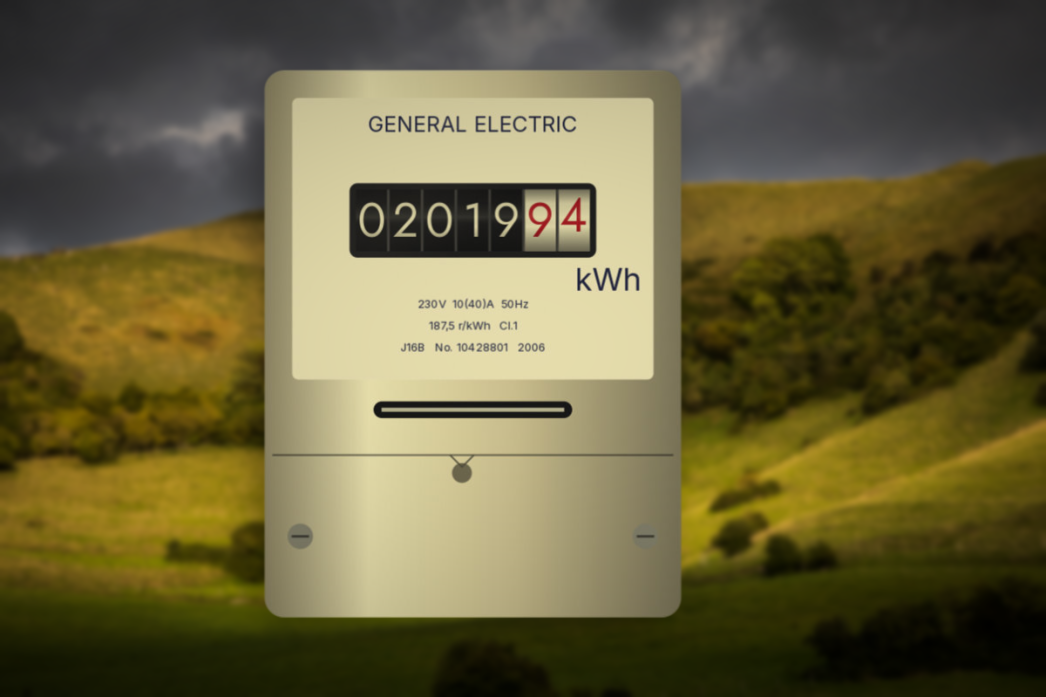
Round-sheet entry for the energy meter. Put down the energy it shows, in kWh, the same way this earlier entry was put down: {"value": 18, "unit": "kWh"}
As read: {"value": 2019.94, "unit": "kWh"}
